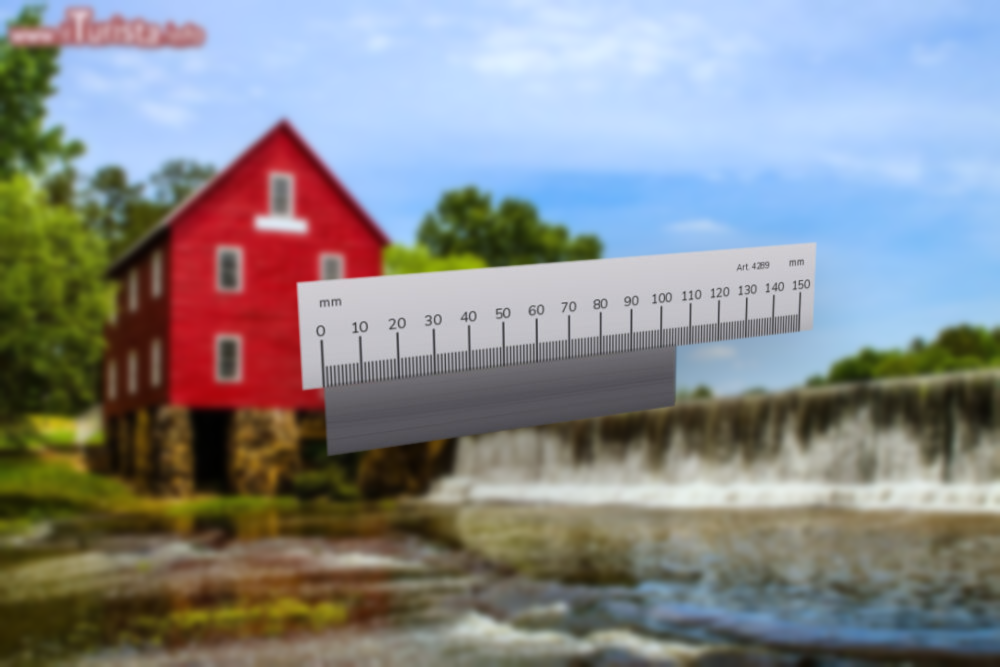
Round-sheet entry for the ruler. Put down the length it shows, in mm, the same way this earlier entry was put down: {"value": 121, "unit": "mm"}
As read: {"value": 105, "unit": "mm"}
